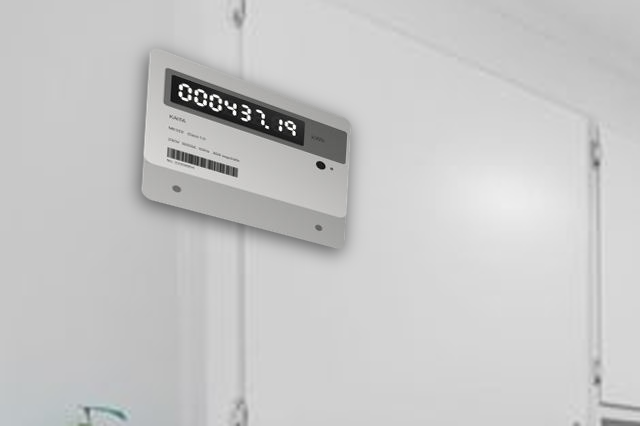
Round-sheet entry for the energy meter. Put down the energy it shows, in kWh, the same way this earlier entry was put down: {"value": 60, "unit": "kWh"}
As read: {"value": 437.19, "unit": "kWh"}
